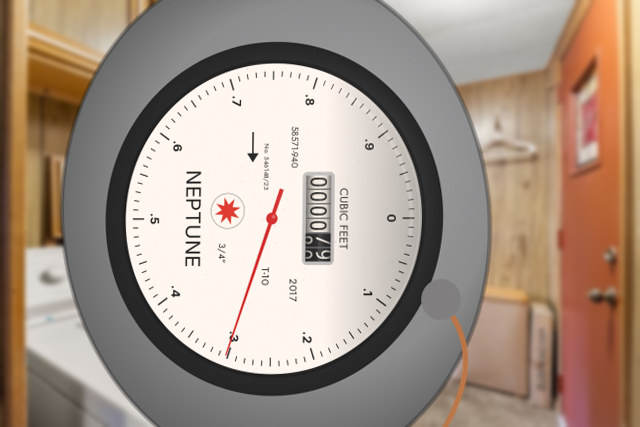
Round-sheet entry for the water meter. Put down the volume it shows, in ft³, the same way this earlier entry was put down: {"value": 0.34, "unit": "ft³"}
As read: {"value": 79.30, "unit": "ft³"}
